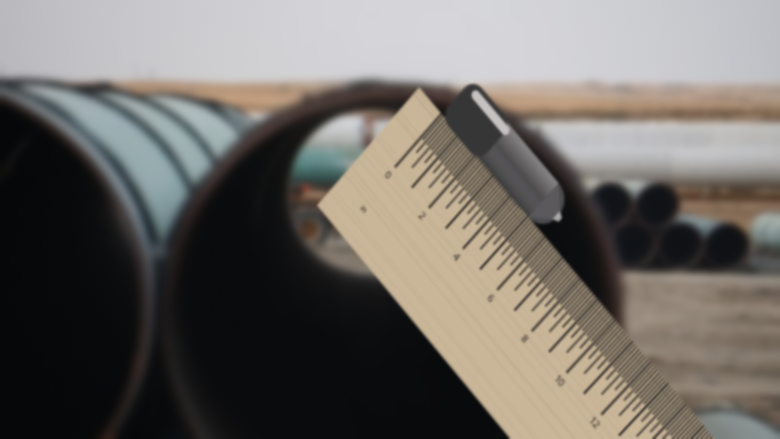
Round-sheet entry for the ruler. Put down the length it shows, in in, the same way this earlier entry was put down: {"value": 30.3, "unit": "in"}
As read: {"value": 6, "unit": "in"}
